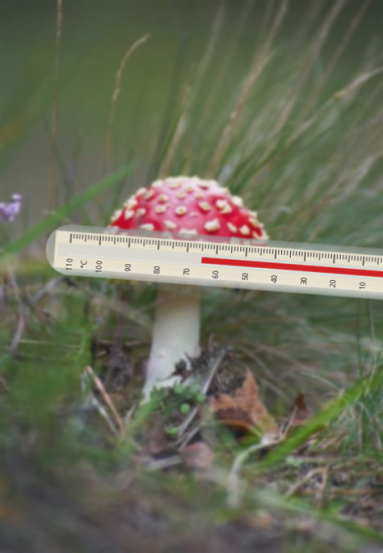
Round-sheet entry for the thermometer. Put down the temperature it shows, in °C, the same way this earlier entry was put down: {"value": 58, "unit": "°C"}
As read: {"value": 65, "unit": "°C"}
